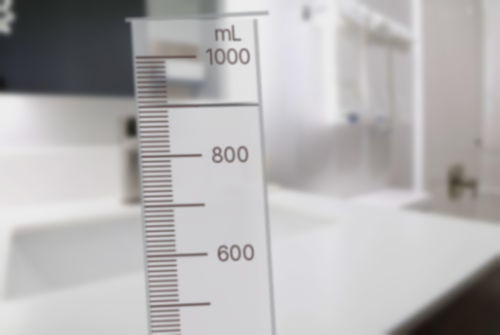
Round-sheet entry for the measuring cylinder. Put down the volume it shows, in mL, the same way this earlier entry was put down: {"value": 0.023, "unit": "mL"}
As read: {"value": 900, "unit": "mL"}
